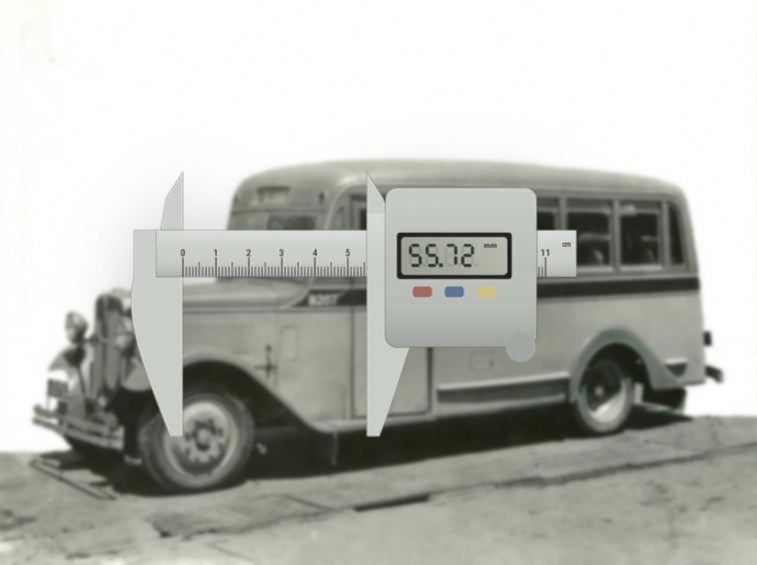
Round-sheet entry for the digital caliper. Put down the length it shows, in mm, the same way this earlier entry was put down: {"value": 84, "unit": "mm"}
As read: {"value": 55.72, "unit": "mm"}
